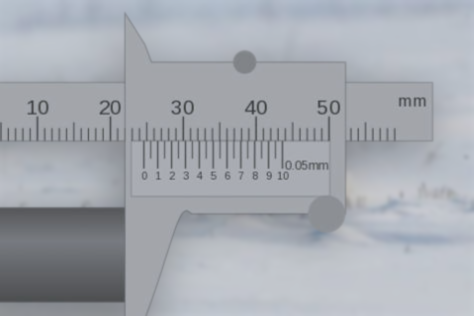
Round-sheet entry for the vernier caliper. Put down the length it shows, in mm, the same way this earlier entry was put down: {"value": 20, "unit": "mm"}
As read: {"value": 24.6, "unit": "mm"}
